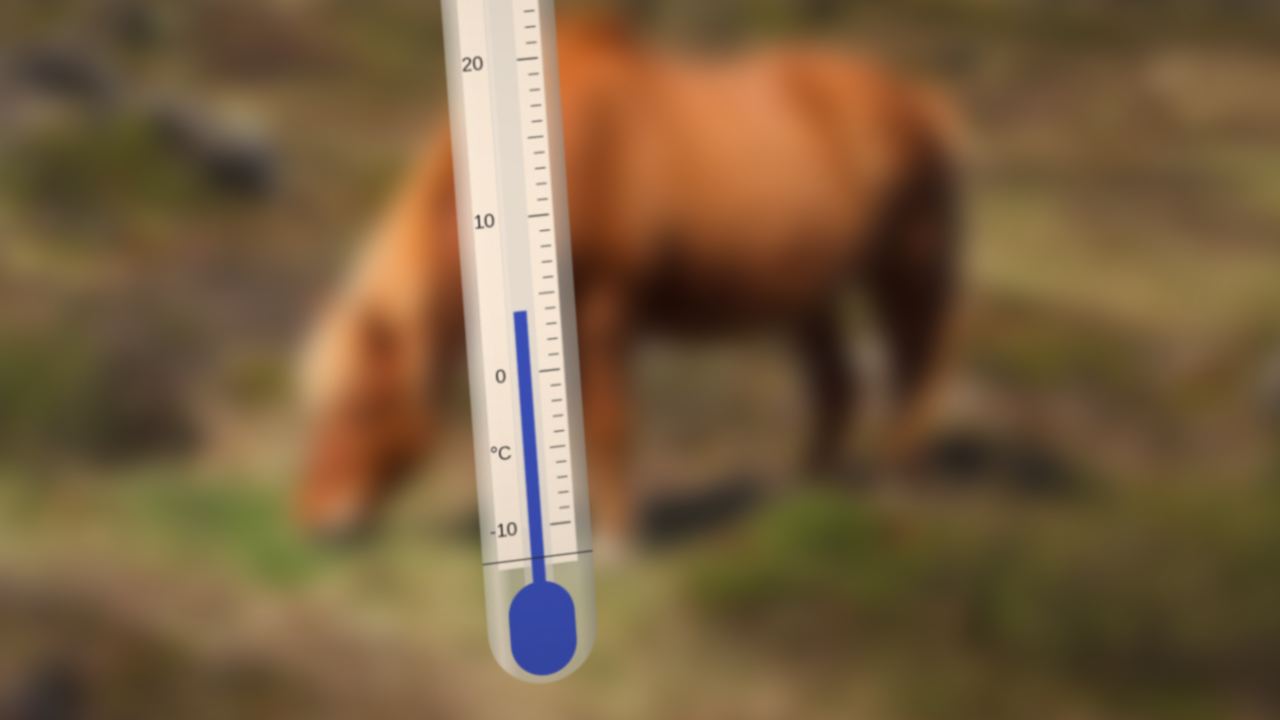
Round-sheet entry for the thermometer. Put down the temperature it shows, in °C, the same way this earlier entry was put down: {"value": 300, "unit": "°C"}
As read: {"value": 4, "unit": "°C"}
